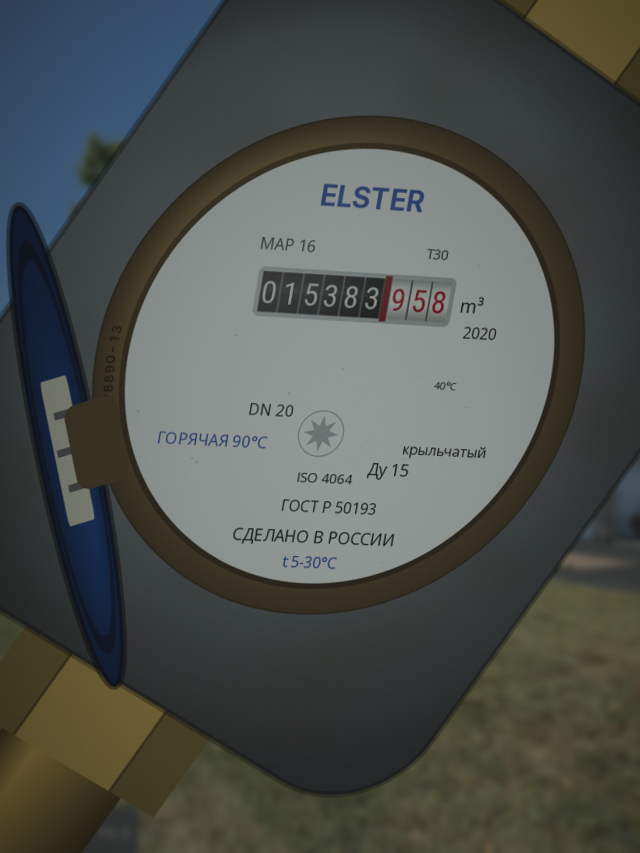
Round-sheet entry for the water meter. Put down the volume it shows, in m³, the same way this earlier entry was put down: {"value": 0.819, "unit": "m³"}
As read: {"value": 15383.958, "unit": "m³"}
